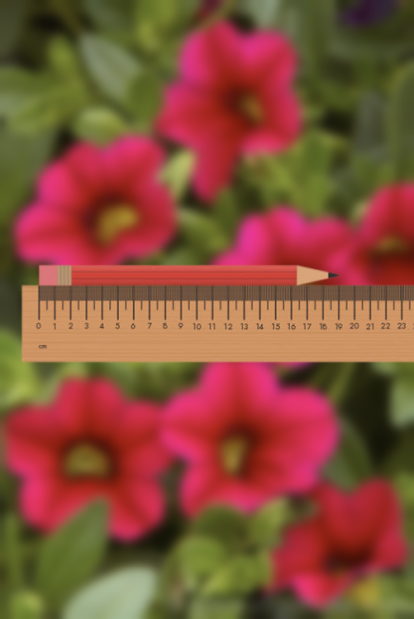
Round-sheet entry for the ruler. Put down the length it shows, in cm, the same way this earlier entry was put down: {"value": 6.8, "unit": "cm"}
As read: {"value": 19, "unit": "cm"}
